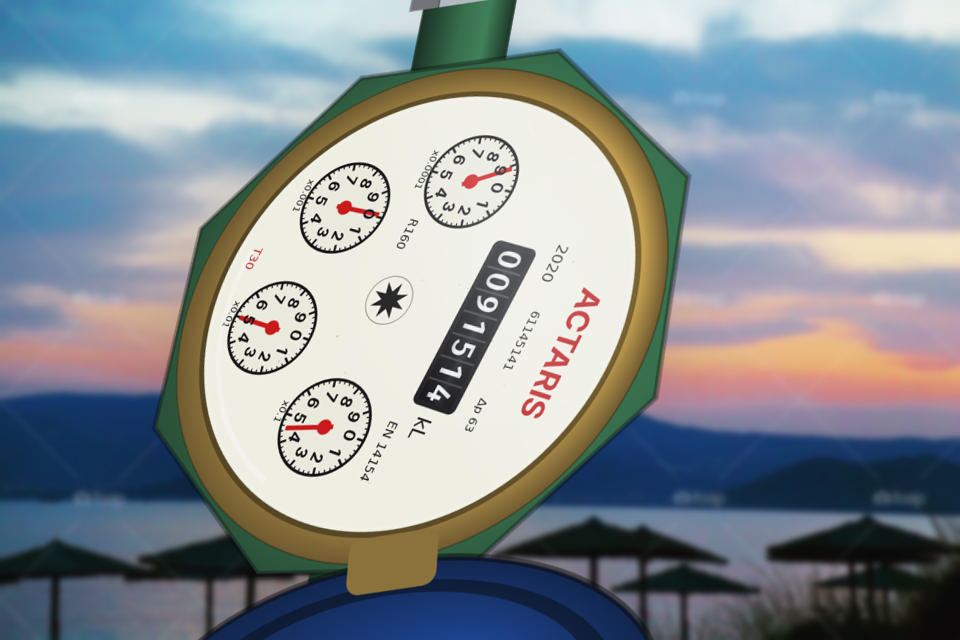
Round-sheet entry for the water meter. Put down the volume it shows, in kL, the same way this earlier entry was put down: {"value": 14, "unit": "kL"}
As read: {"value": 91514.4499, "unit": "kL"}
